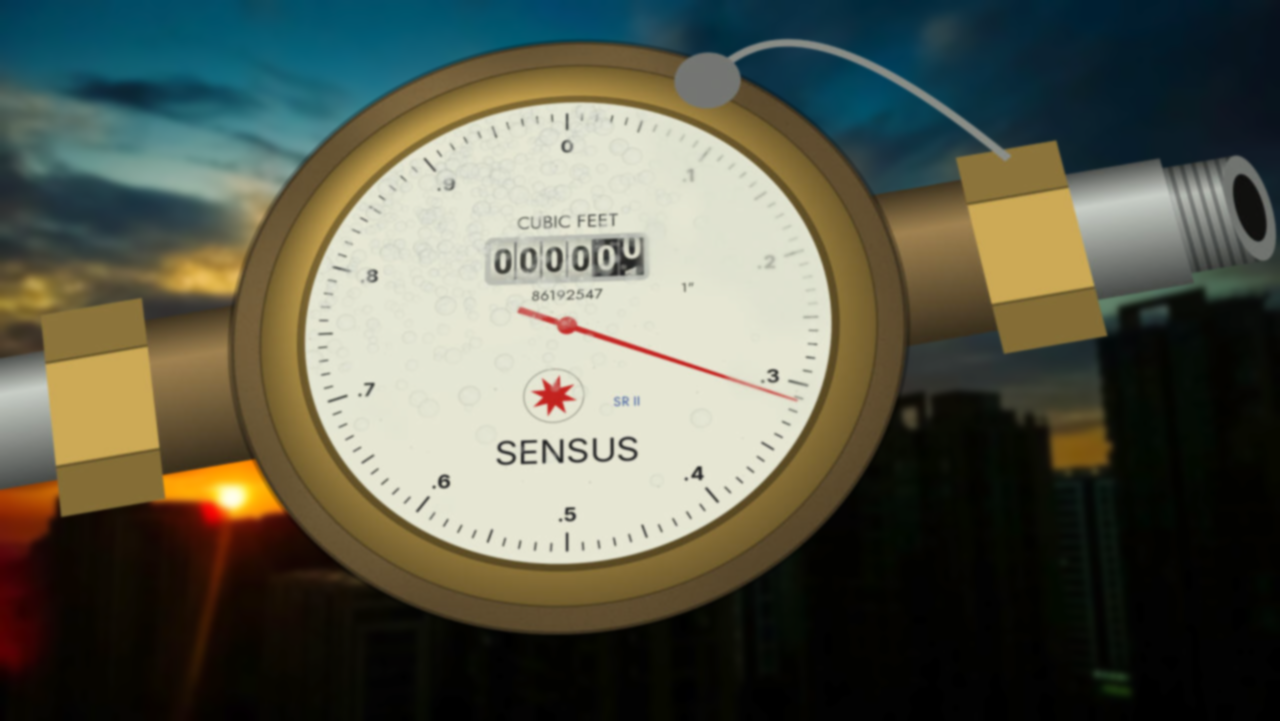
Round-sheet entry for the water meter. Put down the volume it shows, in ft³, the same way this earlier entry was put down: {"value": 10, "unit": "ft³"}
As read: {"value": 0.31, "unit": "ft³"}
